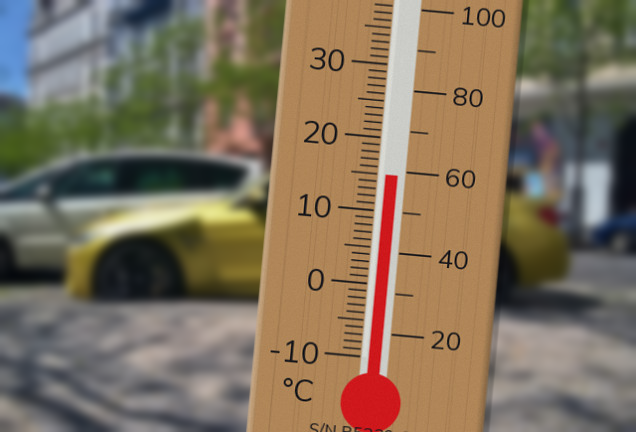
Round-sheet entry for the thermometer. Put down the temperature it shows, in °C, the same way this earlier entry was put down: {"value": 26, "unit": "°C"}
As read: {"value": 15, "unit": "°C"}
